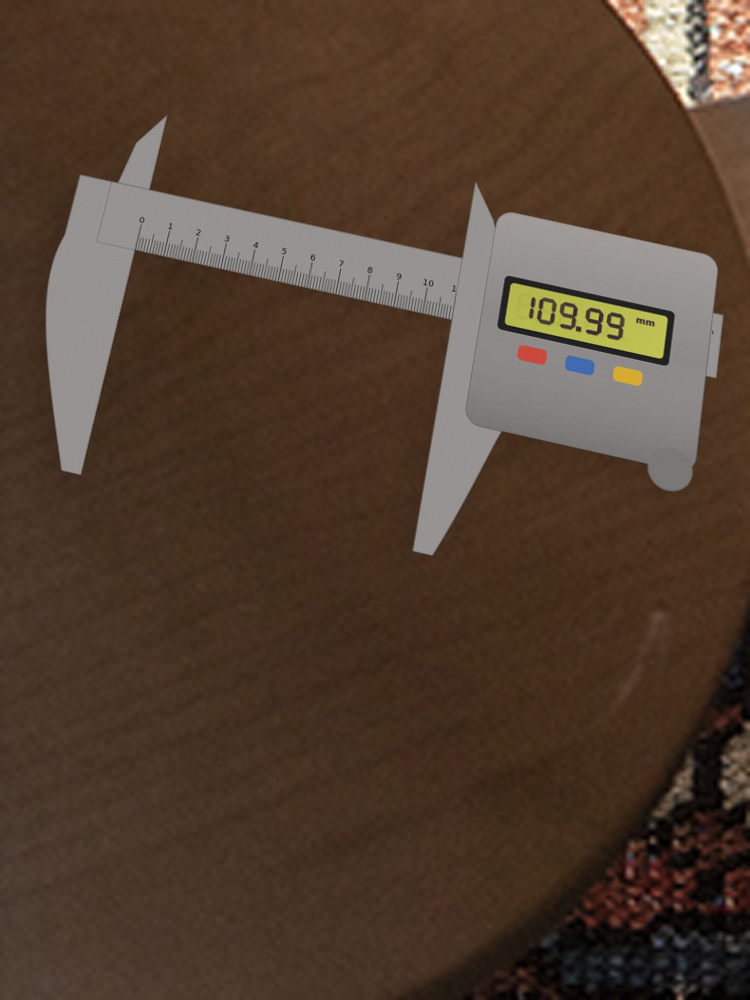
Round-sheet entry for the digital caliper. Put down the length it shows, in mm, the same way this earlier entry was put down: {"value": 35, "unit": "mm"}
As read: {"value": 109.99, "unit": "mm"}
